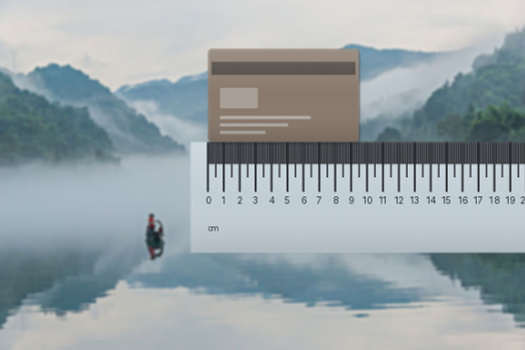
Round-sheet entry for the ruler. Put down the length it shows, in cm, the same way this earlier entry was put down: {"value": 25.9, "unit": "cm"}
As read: {"value": 9.5, "unit": "cm"}
